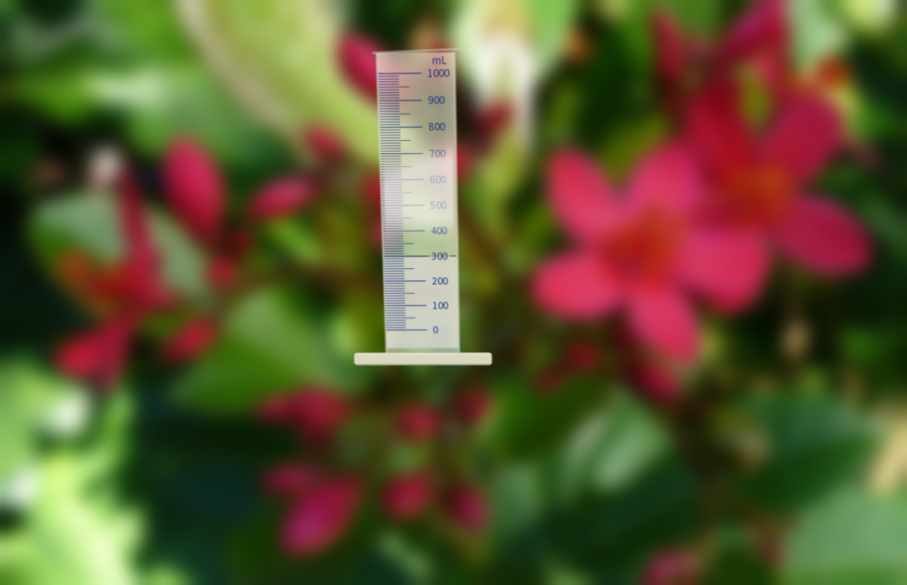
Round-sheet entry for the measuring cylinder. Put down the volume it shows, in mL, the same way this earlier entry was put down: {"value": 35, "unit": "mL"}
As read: {"value": 300, "unit": "mL"}
